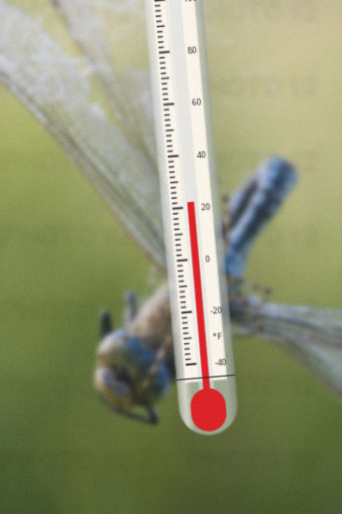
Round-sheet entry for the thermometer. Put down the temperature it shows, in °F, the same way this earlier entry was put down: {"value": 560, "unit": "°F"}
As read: {"value": 22, "unit": "°F"}
